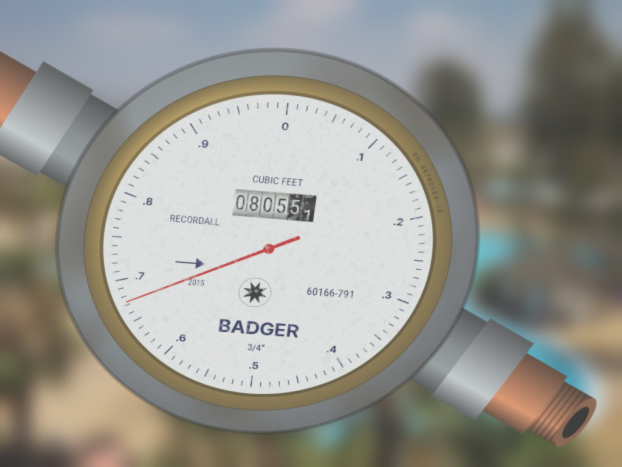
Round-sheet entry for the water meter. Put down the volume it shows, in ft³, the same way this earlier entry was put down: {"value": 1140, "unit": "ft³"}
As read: {"value": 80550.67, "unit": "ft³"}
